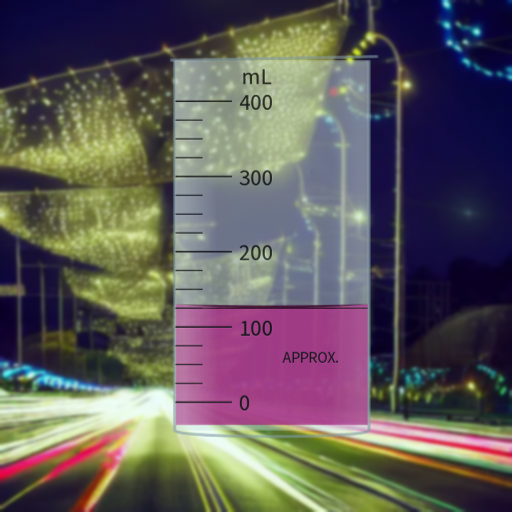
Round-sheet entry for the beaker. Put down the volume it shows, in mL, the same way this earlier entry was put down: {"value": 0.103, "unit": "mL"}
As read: {"value": 125, "unit": "mL"}
